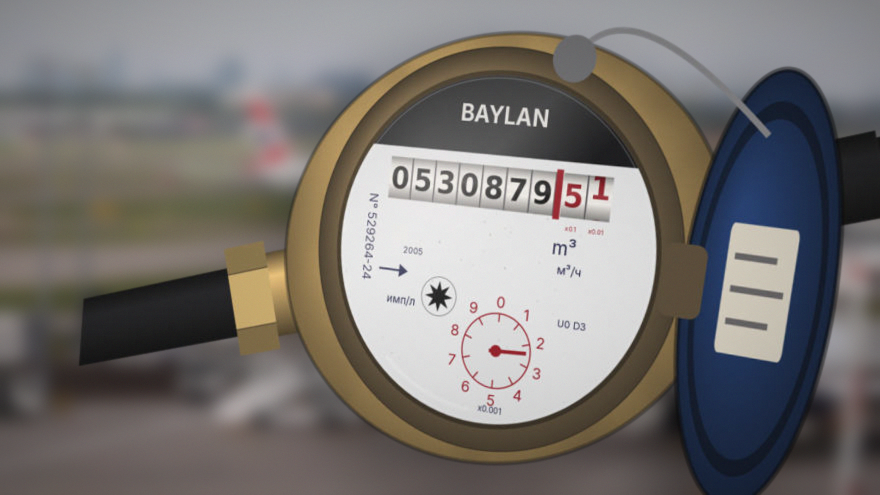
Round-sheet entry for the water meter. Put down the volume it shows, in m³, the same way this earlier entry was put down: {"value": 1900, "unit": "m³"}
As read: {"value": 530879.512, "unit": "m³"}
